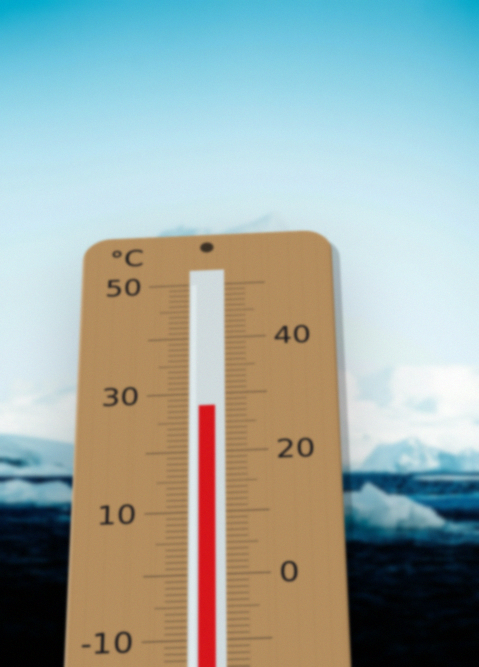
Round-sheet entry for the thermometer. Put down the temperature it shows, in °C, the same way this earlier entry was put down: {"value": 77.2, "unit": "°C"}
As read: {"value": 28, "unit": "°C"}
